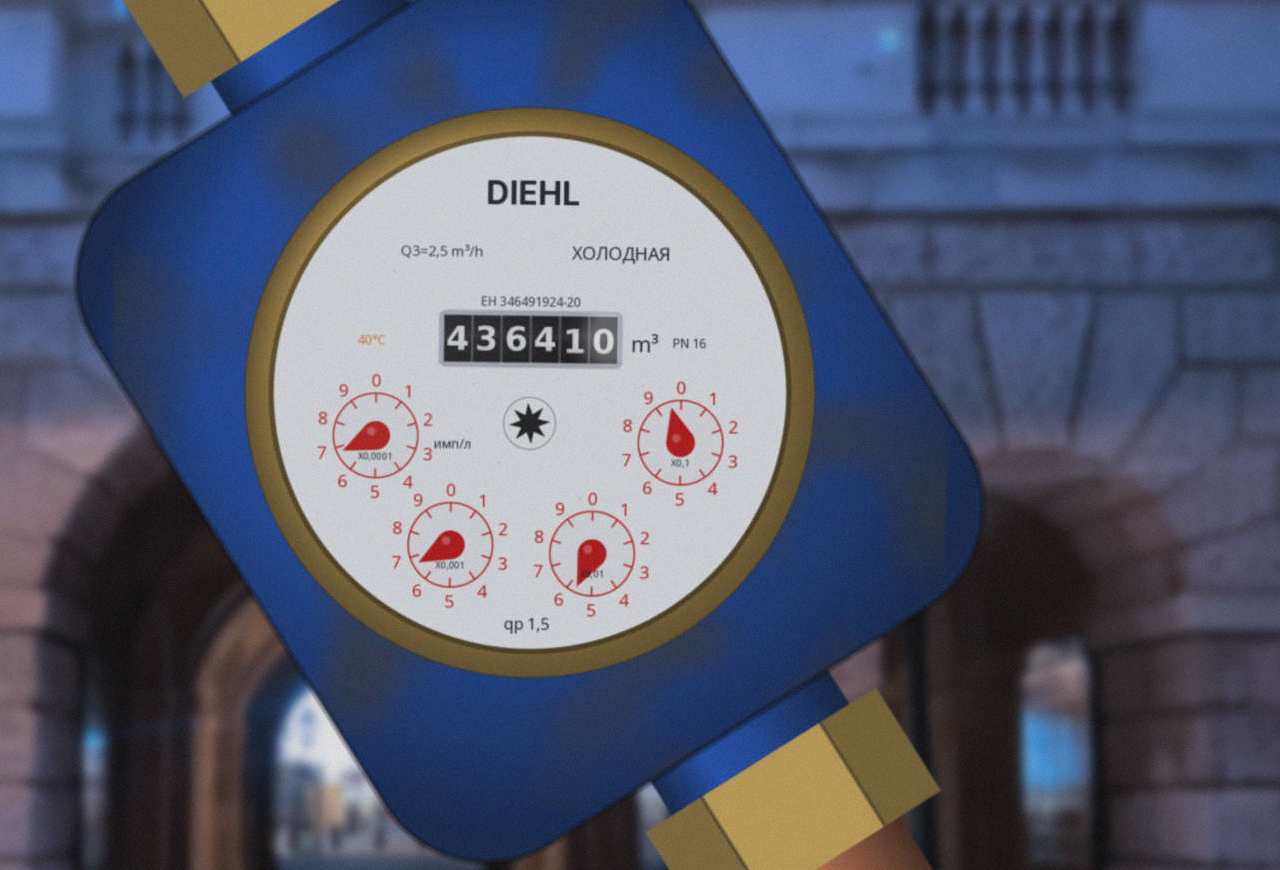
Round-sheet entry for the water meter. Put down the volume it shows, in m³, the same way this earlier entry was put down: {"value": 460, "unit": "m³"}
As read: {"value": 436409.9566, "unit": "m³"}
